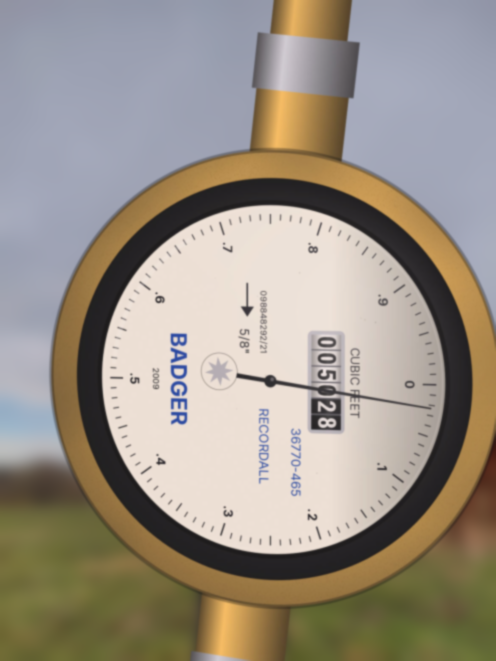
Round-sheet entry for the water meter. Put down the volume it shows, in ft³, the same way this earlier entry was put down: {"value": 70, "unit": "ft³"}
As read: {"value": 5028.02, "unit": "ft³"}
